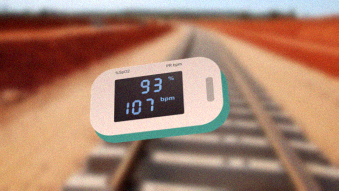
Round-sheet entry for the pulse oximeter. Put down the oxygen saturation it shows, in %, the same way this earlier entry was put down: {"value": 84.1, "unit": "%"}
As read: {"value": 93, "unit": "%"}
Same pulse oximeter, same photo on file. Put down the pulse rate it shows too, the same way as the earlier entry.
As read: {"value": 107, "unit": "bpm"}
